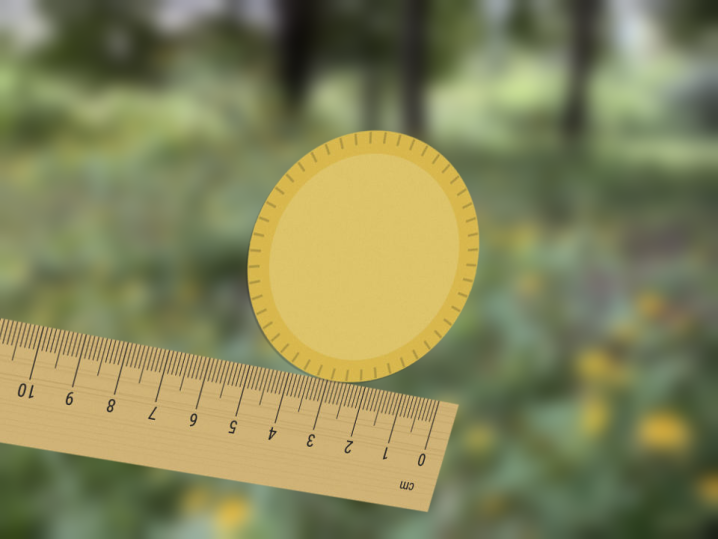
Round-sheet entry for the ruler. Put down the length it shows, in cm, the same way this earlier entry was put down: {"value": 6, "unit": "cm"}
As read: {"value": 5.8, "unit": "cm"}
